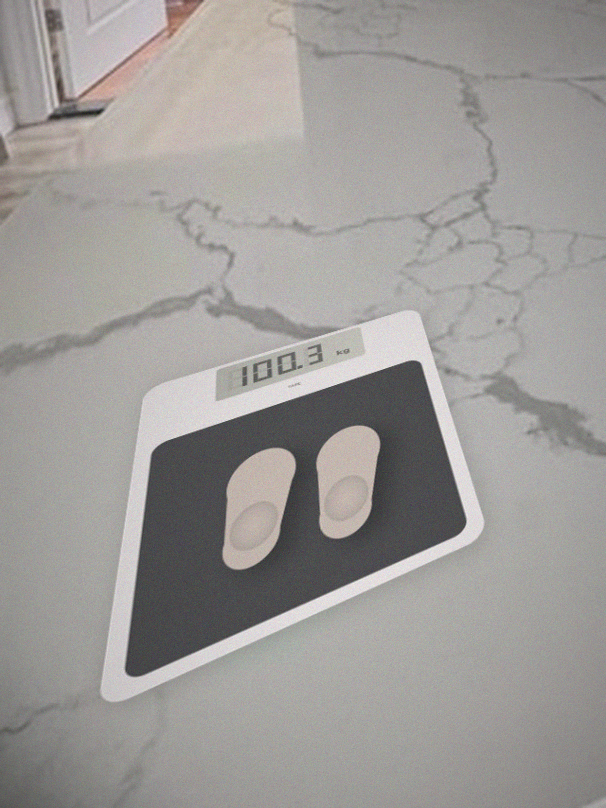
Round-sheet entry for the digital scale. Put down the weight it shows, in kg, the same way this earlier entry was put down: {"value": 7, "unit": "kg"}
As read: {"value": 100.3, "unit": "kg"}
